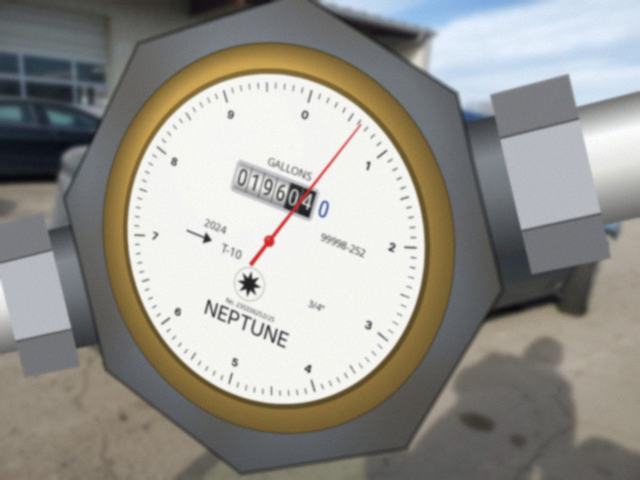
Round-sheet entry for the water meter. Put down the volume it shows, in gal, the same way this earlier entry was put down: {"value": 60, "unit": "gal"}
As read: {"value": 196040.6, "unit": "gal"}
